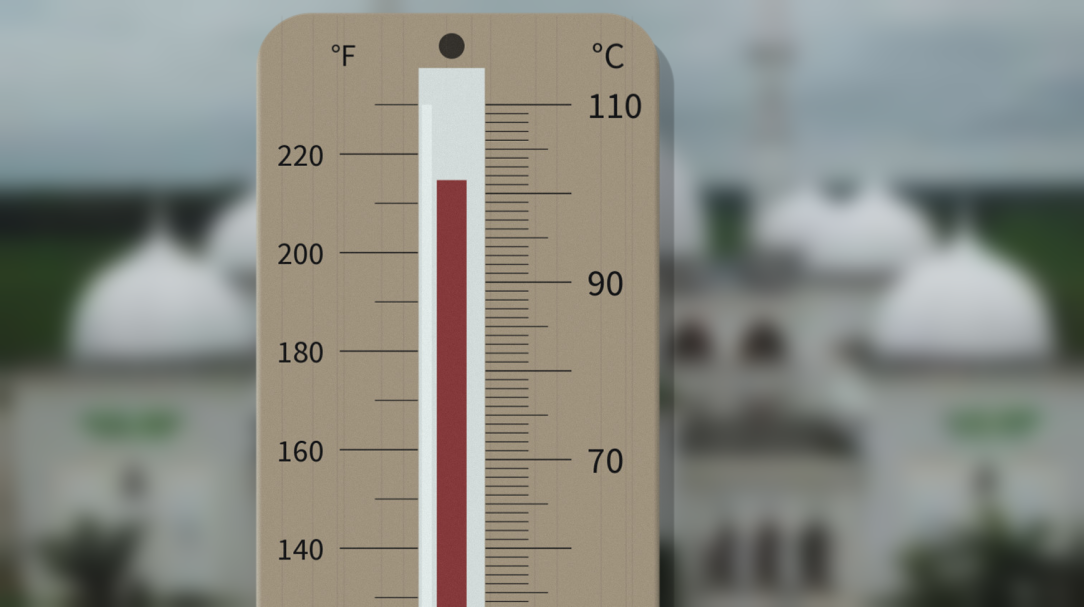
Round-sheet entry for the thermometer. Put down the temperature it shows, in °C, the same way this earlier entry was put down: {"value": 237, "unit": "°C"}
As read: {"value": 101.5, "unit": "°C"}
